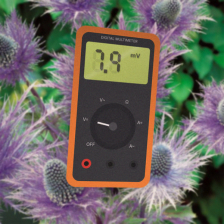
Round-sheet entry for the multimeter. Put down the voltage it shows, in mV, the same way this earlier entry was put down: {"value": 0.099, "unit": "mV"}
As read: {"value": 7.9, "unit": "mV"}
